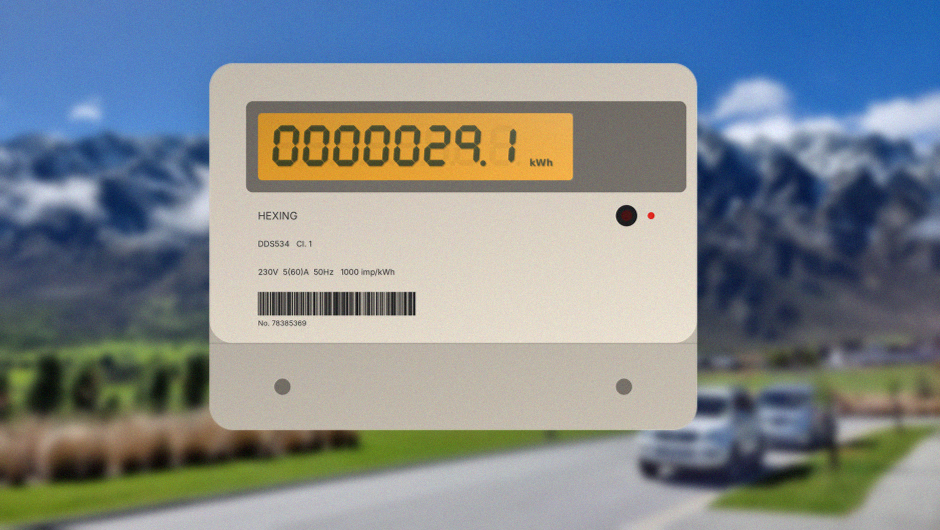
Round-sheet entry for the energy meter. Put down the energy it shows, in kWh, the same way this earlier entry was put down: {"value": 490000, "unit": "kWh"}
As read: {"value": 29.1, "unit": "kWh"}
